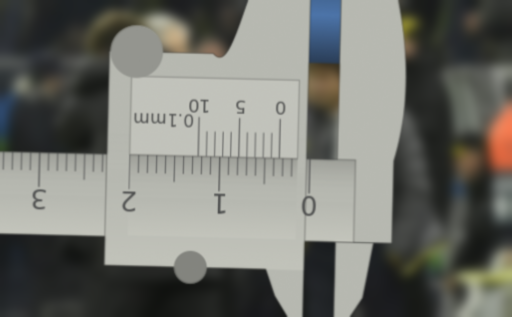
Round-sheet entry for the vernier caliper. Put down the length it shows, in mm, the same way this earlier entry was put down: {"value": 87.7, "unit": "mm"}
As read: {"value": 3.4, "unit": "mm"}
